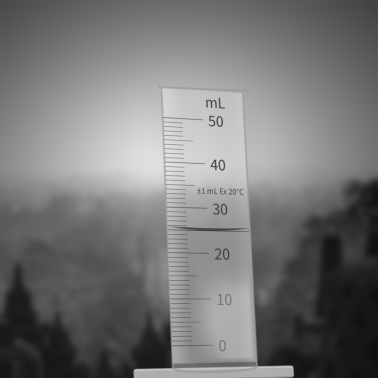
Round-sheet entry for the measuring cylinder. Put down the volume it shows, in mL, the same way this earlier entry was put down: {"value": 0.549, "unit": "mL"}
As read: {"value": 25, "unit": "mL"}
